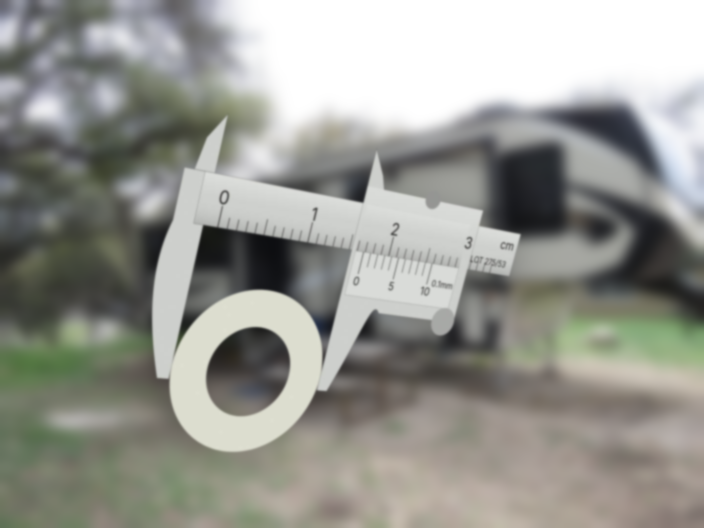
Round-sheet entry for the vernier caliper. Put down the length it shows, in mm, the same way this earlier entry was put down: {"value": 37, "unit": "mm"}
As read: {"value": 16.8, "unit": "mm"}
